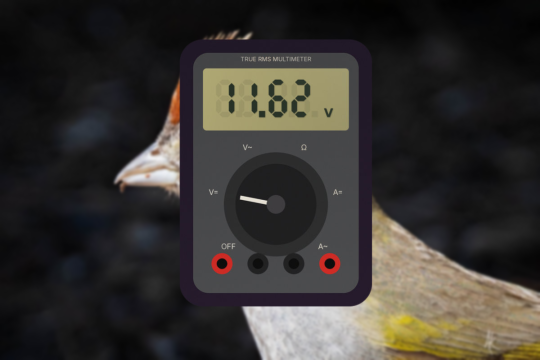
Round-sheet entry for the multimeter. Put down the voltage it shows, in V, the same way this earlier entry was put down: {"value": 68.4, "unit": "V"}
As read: {"value": 11.62, "unit": "V"}
